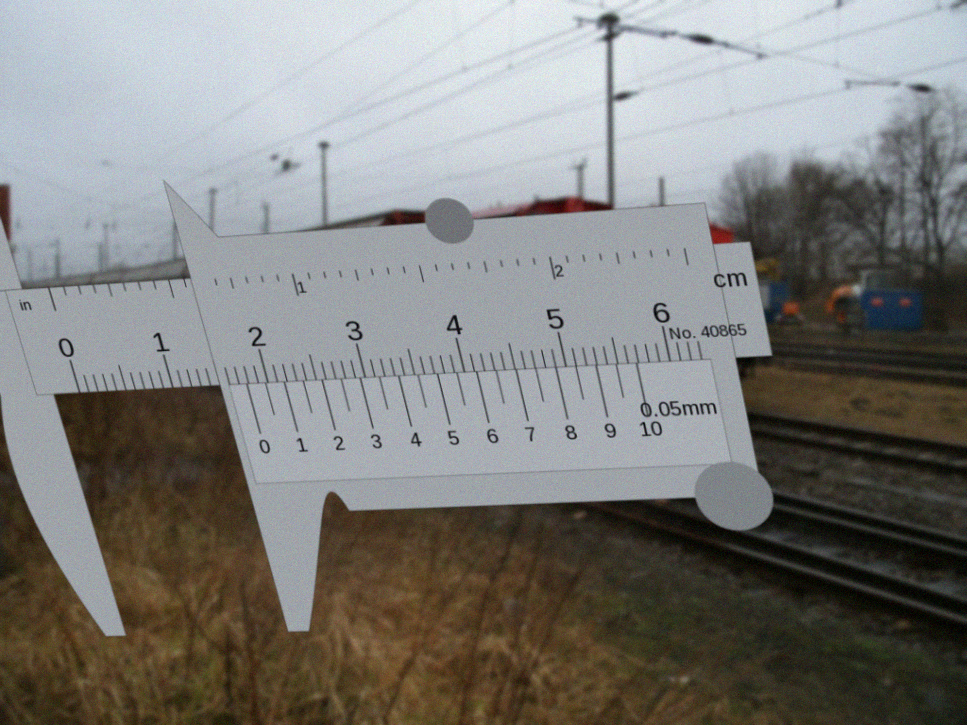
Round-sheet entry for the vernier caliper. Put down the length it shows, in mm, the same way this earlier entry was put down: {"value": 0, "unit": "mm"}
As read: {"value": 17.8, "unit": "mm"}
